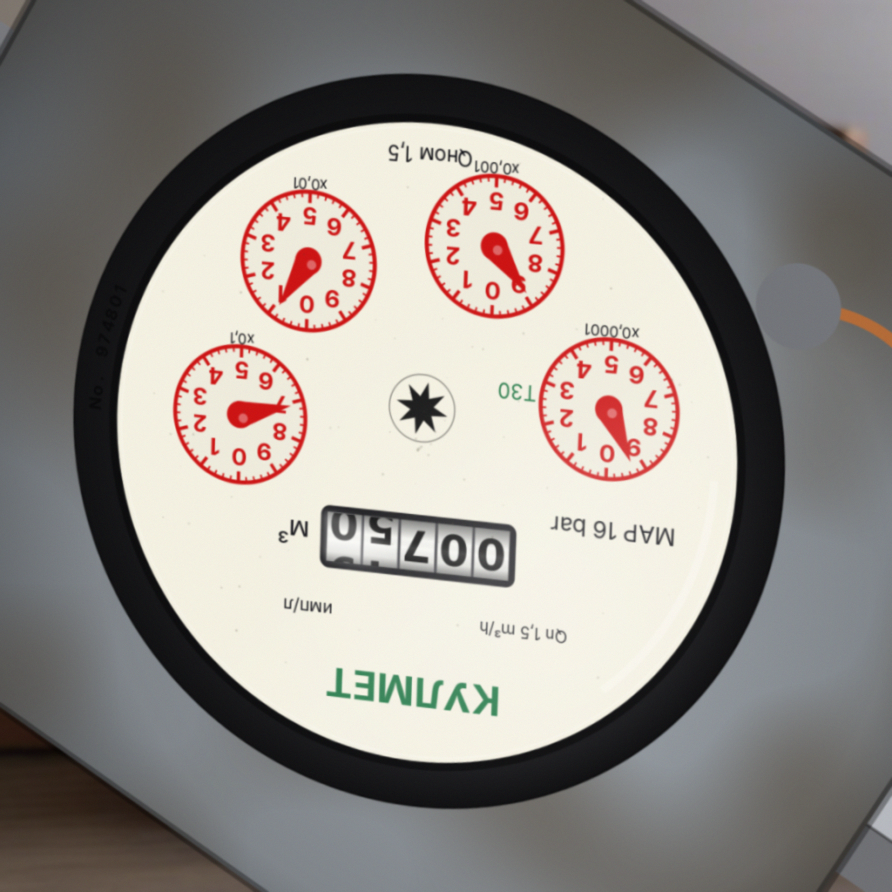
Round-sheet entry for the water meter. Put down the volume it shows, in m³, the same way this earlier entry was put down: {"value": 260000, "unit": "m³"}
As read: {"value": 749.7089, "unit": "m³"}
